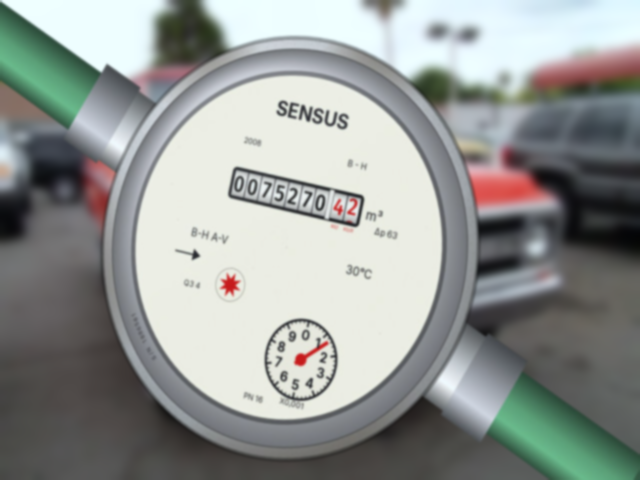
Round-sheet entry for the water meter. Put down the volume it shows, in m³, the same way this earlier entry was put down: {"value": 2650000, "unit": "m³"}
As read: {"value": 75270.421, "unit": "m³"}
